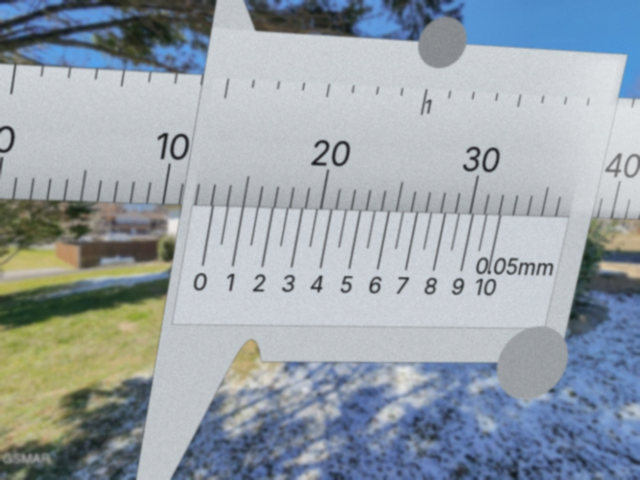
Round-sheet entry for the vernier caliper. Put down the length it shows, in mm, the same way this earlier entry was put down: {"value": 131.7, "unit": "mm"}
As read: {"value": 13.1, "unit": "mm"}
